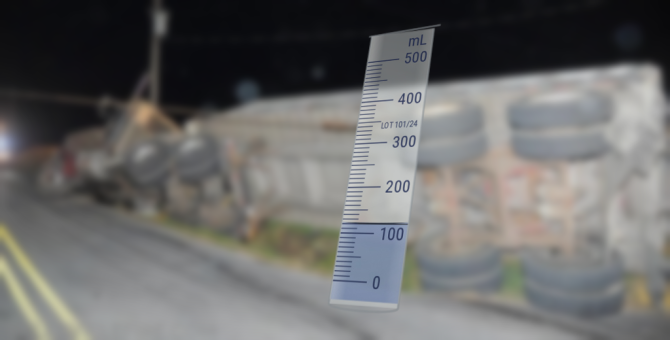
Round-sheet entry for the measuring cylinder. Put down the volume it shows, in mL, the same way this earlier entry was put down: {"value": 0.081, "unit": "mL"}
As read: {"value": 120, "unit": "mL"}
